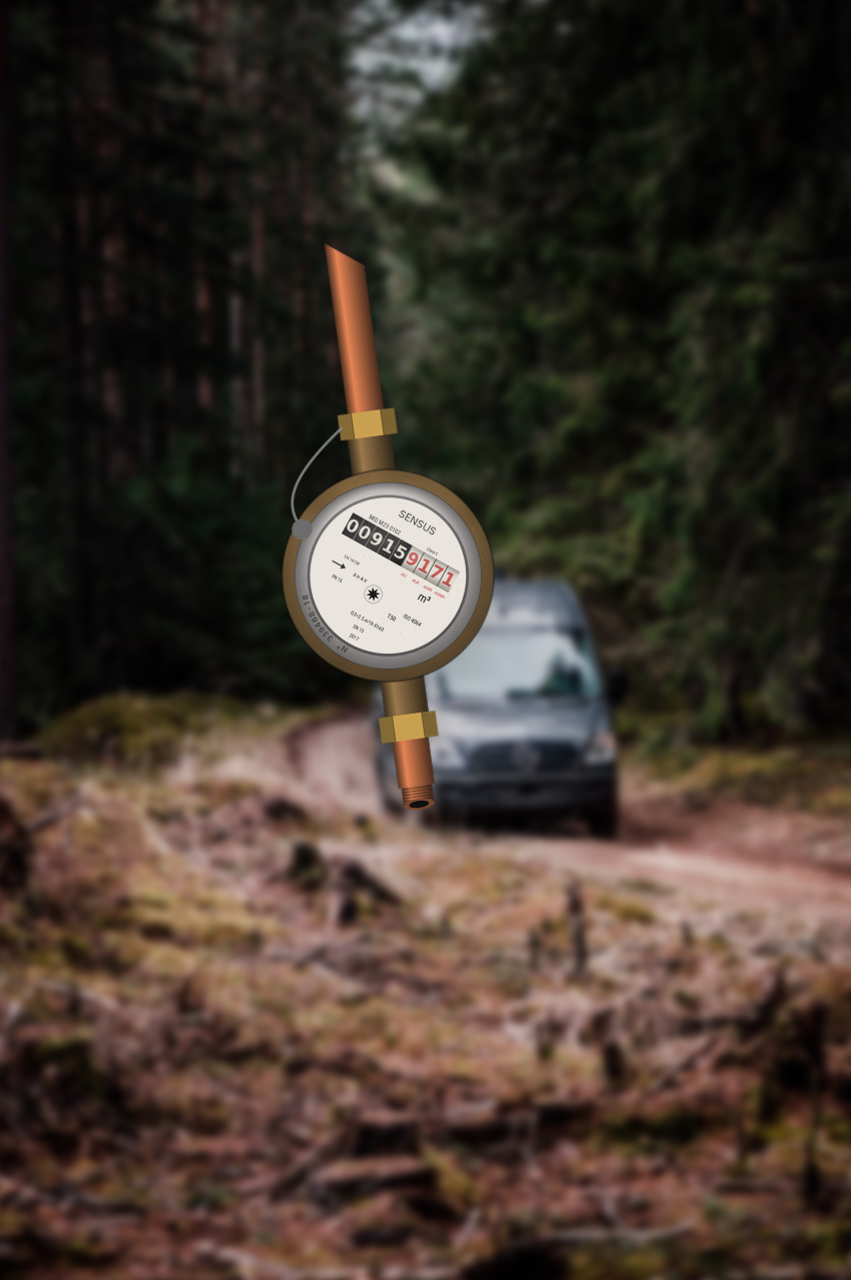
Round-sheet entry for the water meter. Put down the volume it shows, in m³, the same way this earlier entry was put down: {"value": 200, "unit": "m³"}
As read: {"value": 915.9171, "unit": "m³"}
